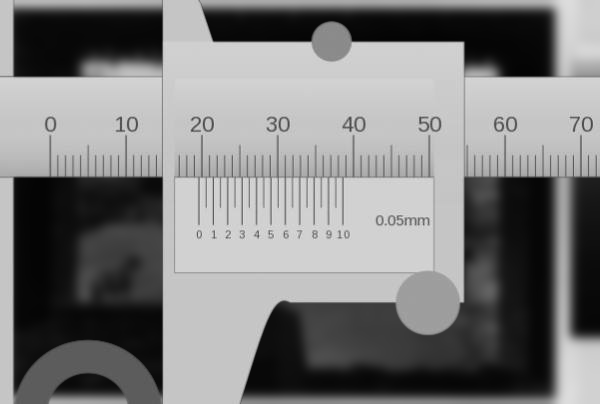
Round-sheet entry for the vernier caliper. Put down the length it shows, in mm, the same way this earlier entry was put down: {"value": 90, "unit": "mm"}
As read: {"value": 19.6, "unit": "mm"}
